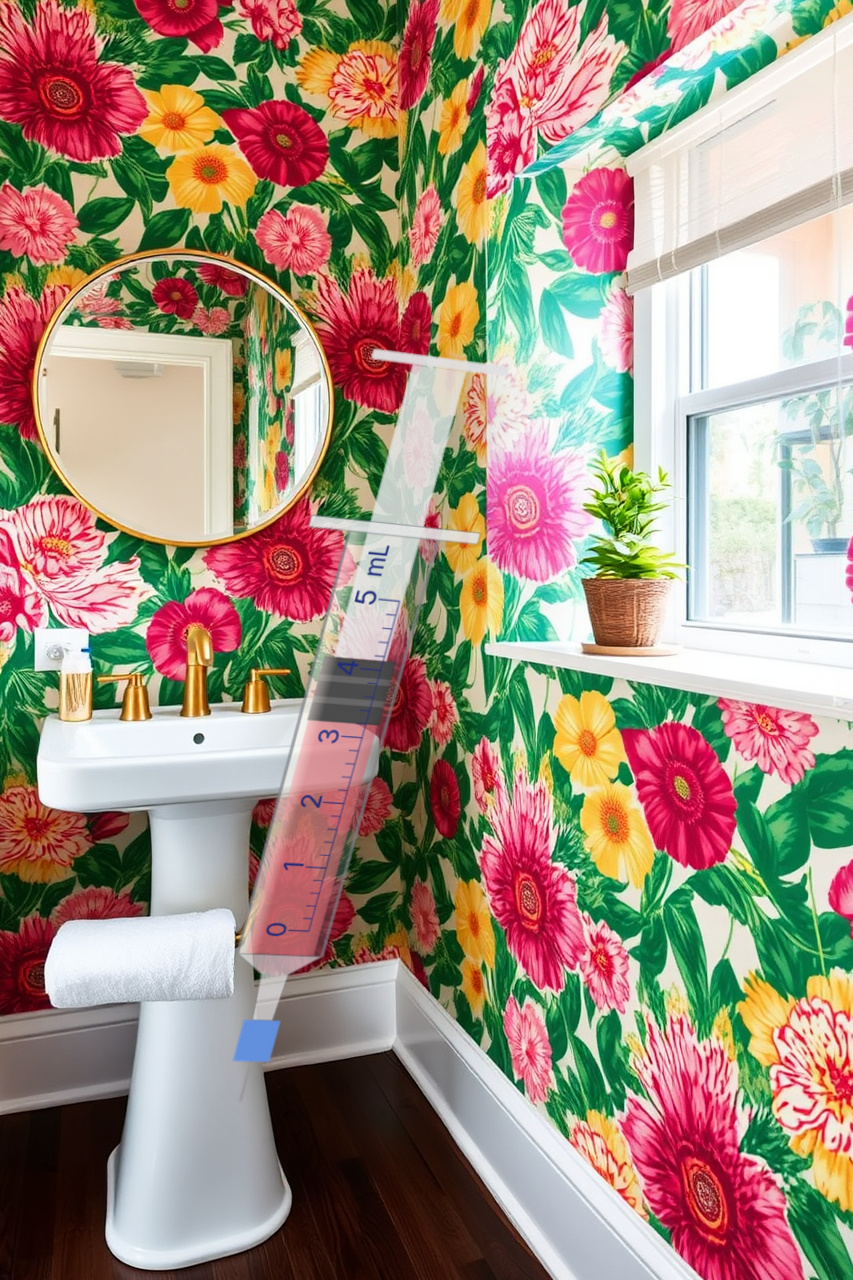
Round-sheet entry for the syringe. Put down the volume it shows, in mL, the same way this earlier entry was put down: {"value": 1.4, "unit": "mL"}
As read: {"value": 3.2, "unit": "mL"}
